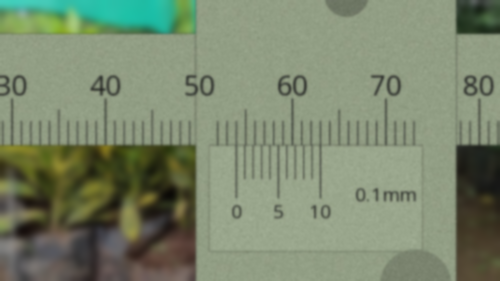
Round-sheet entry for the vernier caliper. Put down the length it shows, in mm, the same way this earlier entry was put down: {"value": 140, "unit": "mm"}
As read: {"value": 54.0, "unit": "mm"}
